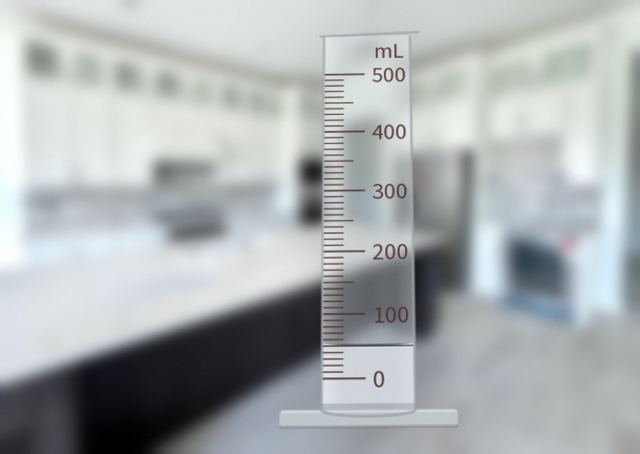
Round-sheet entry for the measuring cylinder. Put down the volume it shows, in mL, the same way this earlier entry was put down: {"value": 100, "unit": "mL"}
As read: {"value": 50, "unit": "mL"}
